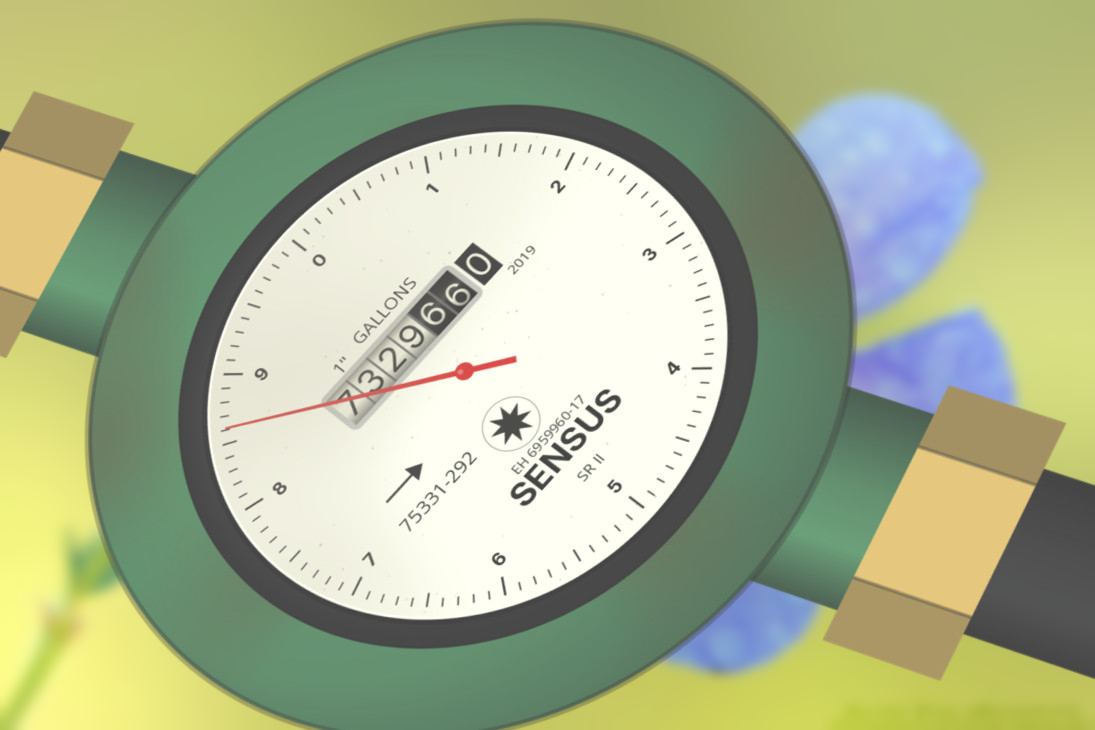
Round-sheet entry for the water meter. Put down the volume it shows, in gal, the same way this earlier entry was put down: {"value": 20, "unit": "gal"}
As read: {"value": 7329658.6, "unit": "gal"}
